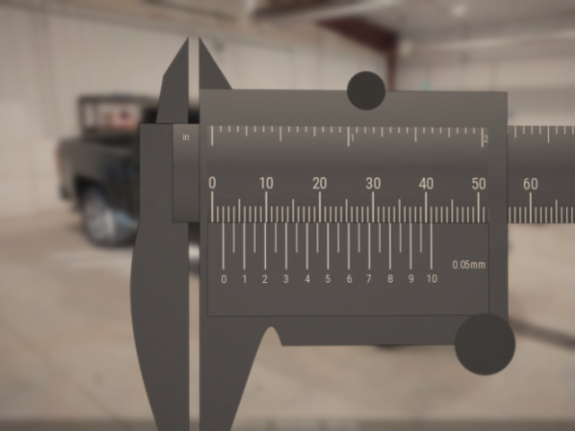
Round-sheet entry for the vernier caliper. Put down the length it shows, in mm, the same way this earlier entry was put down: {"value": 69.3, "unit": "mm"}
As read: {"value": 2.0, "unit": "mm"}
